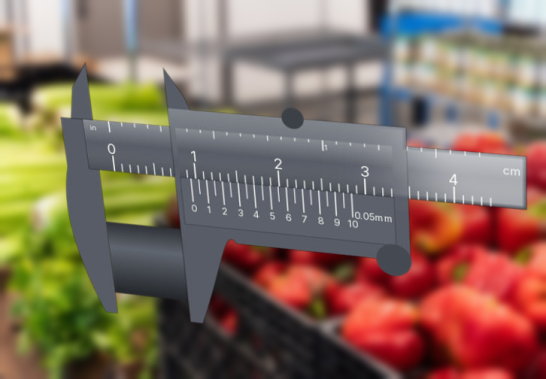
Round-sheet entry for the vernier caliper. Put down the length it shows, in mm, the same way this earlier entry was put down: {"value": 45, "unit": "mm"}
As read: {"value": 9.4, "unit": "mm"}
